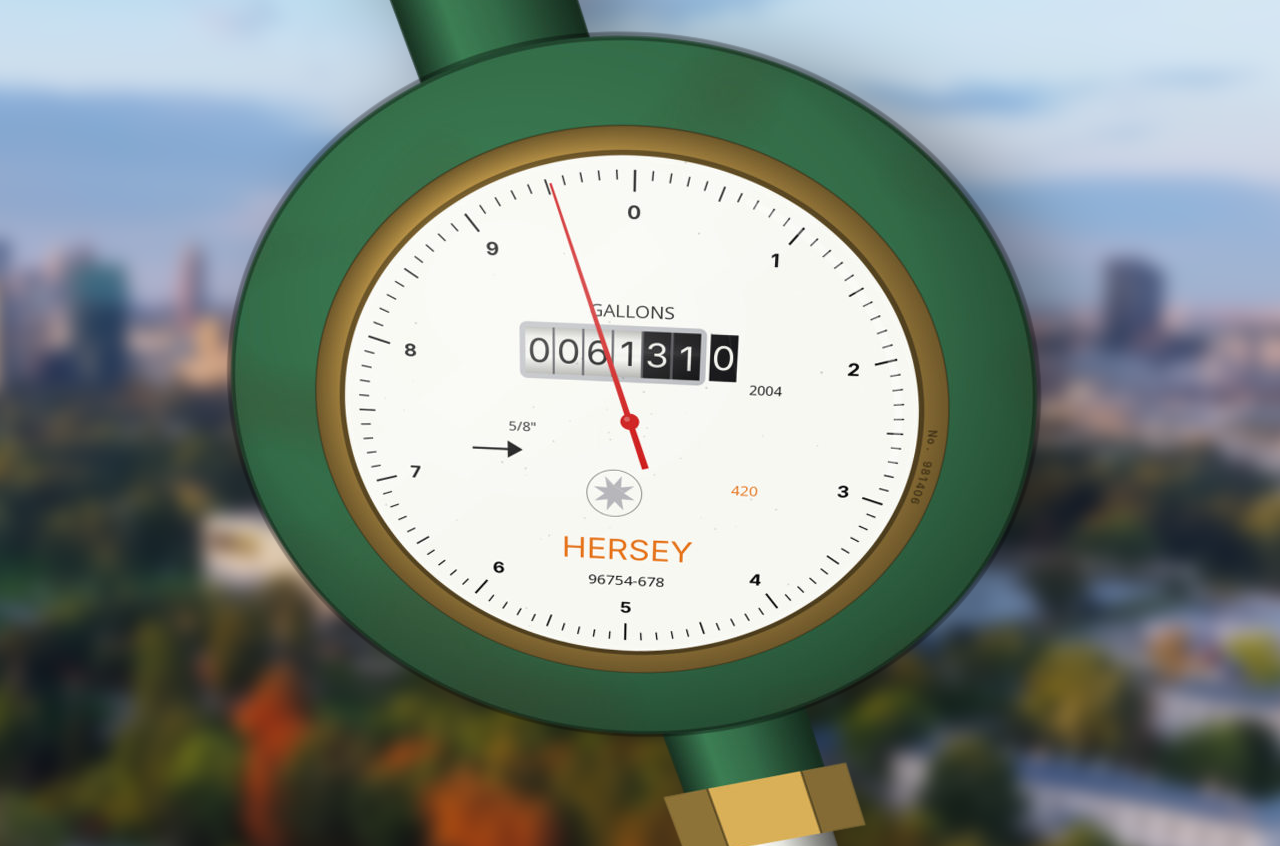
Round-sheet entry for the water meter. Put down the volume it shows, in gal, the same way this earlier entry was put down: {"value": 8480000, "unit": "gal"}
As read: {"value": 61309.5, "unit": "gal"}
